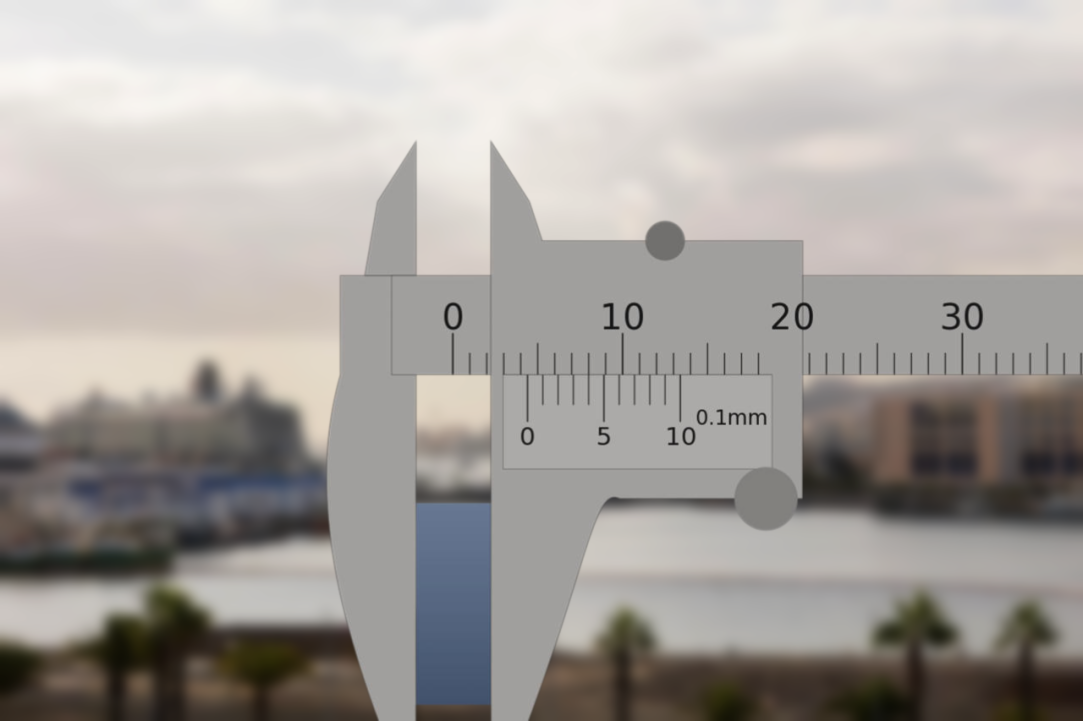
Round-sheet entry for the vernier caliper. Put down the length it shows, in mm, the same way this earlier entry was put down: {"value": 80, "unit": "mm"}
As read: {"value": 4.4, "unit": "mm"}
